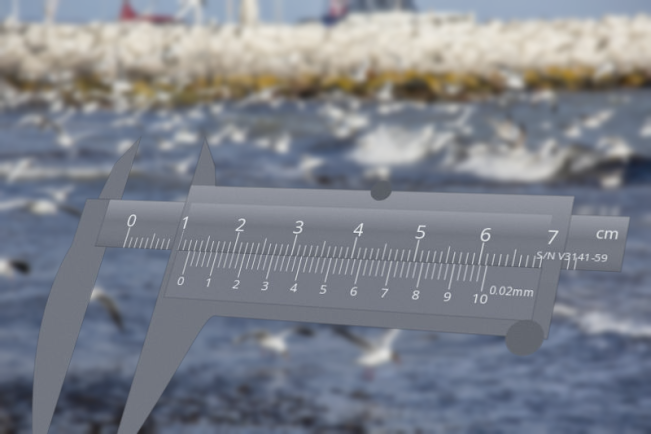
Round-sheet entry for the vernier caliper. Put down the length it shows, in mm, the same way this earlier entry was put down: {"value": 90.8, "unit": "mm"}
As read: {"value": 12.2, "unit": "mm"}
